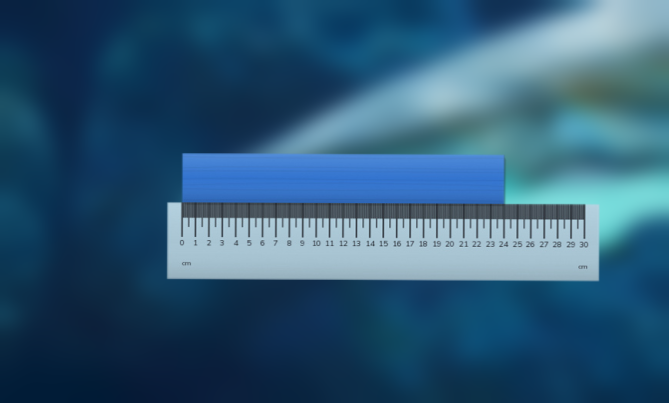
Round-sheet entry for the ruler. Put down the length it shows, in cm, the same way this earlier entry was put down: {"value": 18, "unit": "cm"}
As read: {"value": 24, "unit": "cm"}
